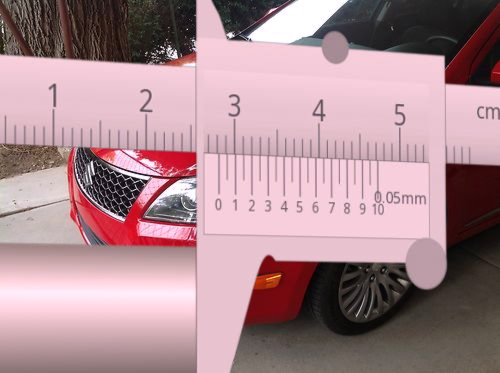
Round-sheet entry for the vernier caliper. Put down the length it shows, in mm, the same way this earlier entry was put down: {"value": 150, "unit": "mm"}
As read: {"value": 28.2, "unit": "mm"}
